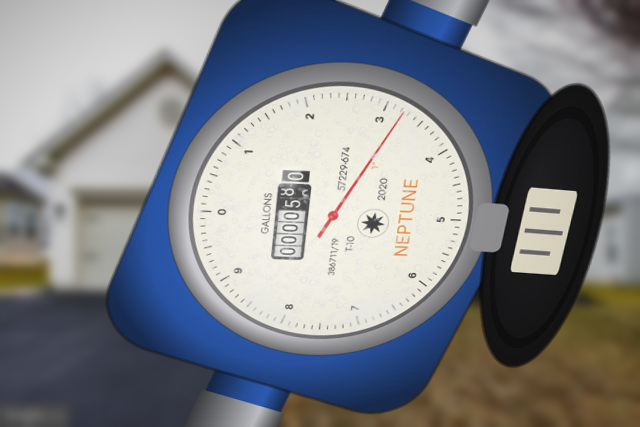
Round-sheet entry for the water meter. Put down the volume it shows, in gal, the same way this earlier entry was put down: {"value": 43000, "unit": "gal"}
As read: {"value": 583.2, "unit": "gal"}
